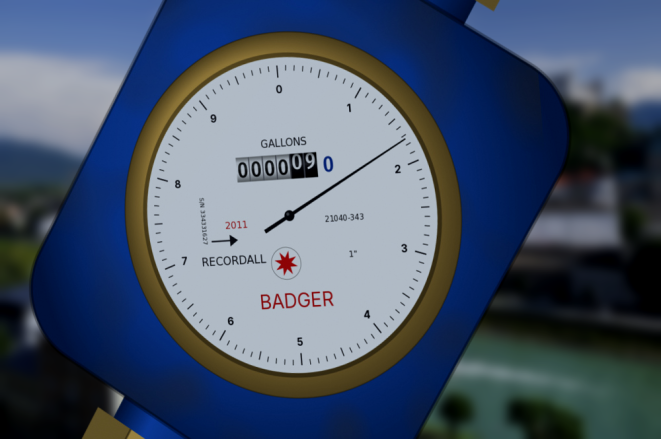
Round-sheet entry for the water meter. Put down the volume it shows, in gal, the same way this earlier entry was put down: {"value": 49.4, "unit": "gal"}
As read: {"value": 91.7, "unit": "gal"}
